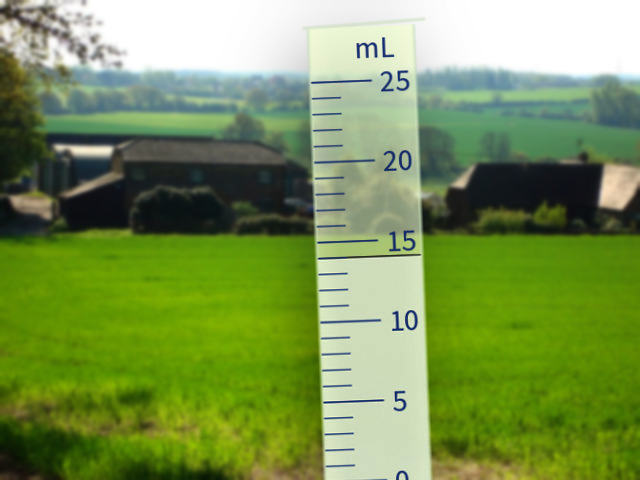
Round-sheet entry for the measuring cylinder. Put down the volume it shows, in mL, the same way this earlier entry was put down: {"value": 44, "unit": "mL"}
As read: {"value": 14, "unit": "mL"}
